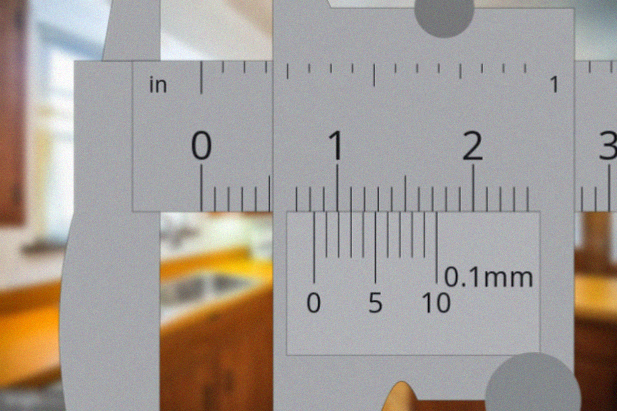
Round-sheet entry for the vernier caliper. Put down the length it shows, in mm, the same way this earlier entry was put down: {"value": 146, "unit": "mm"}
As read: {"value": 8.3, "unit": "mm"}
